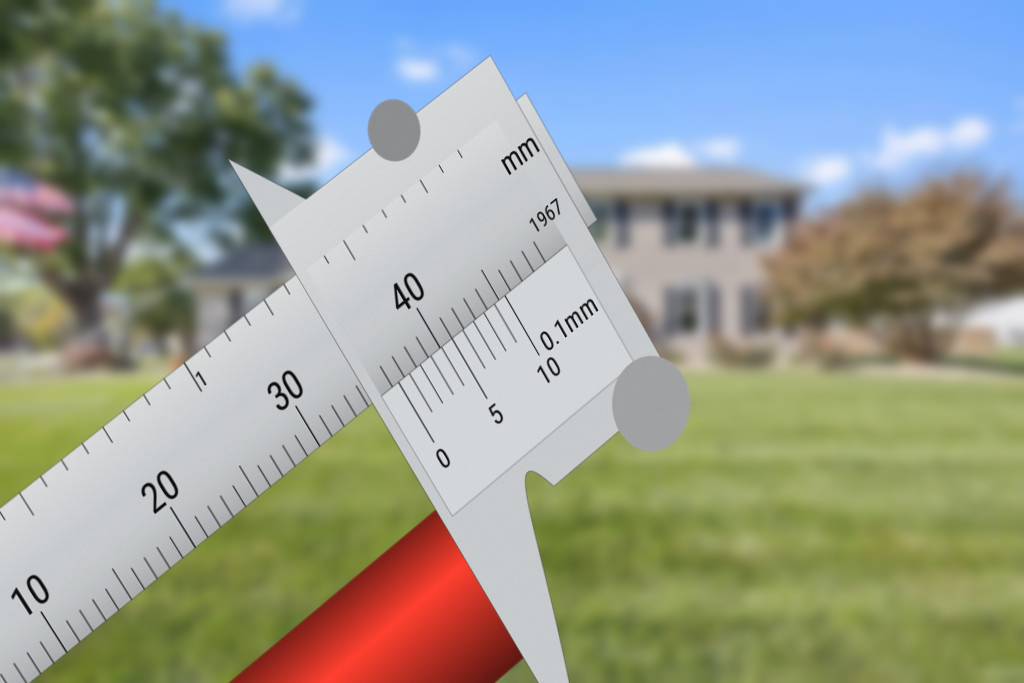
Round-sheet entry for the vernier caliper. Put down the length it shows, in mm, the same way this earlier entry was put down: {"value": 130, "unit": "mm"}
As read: {"value": 36.5, "unit": "mm"}
